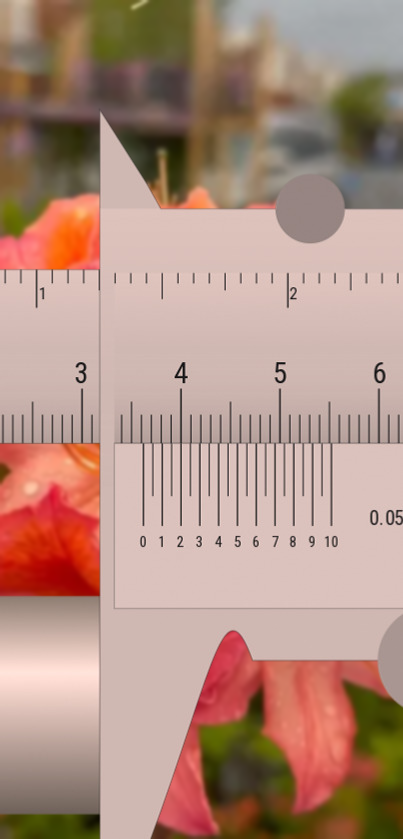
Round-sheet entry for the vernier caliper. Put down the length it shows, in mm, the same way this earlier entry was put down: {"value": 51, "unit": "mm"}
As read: {"value": 36.2, "unit": "mm"}
